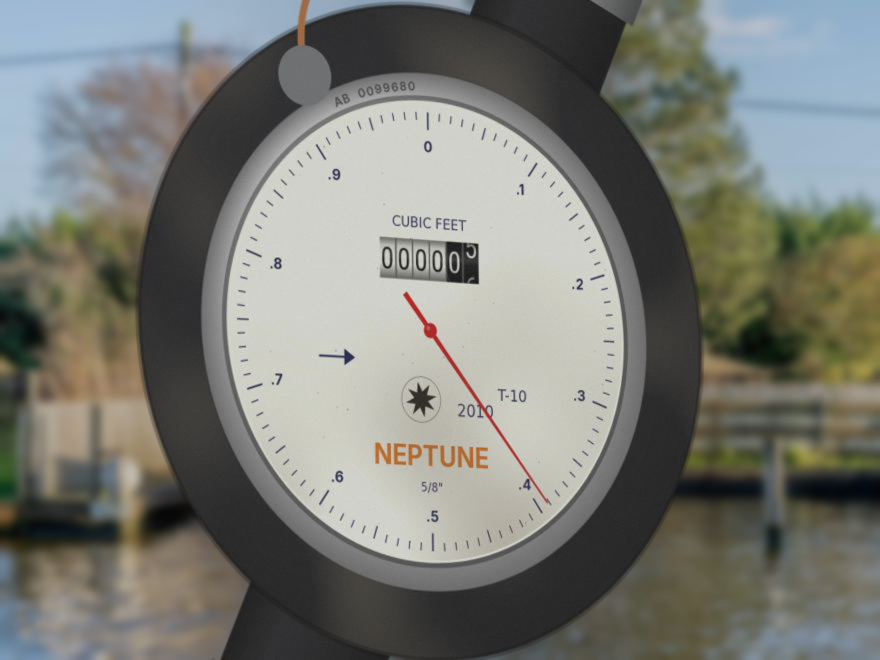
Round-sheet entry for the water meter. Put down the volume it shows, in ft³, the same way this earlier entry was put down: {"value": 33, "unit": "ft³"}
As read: {"value": 5.39, "unit": "ft³"}
